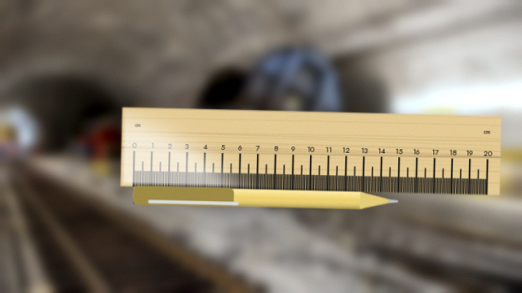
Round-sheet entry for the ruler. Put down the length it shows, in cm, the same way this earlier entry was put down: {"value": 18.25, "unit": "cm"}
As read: {"value": 15, "unit": "cm"}
